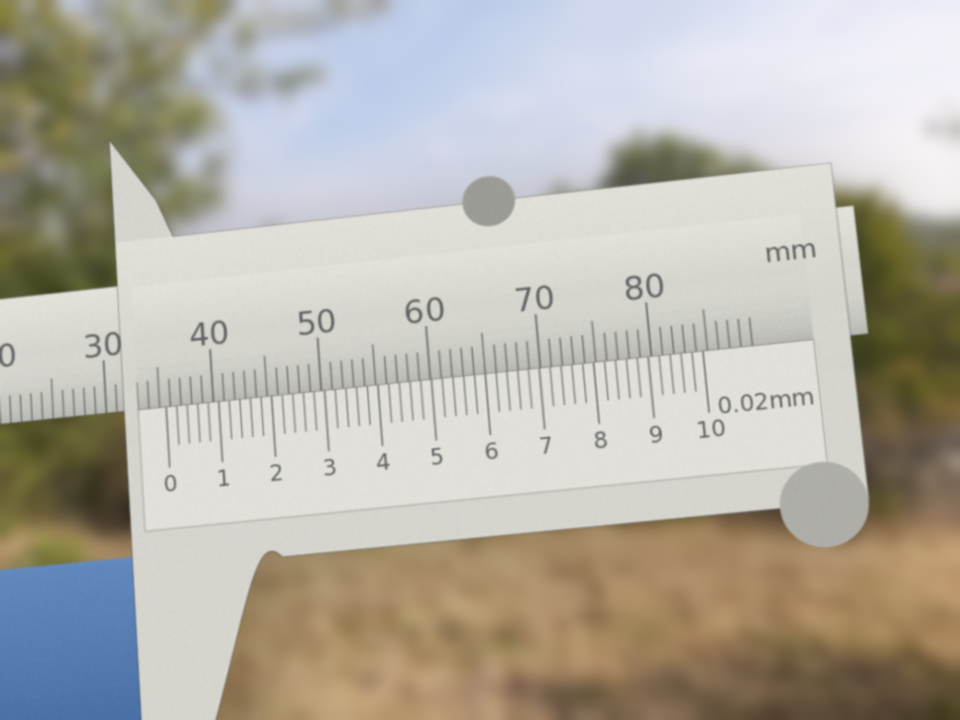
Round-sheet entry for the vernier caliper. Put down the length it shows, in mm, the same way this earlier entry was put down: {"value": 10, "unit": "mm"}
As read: {"value": 35.6, "unit": "mm"}
